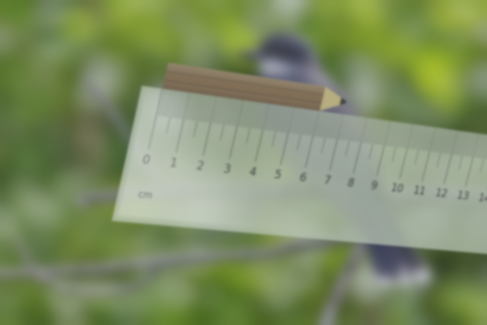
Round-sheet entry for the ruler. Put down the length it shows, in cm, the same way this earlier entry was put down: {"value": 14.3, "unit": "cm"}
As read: {"value": 7, "unit": "cm"}
